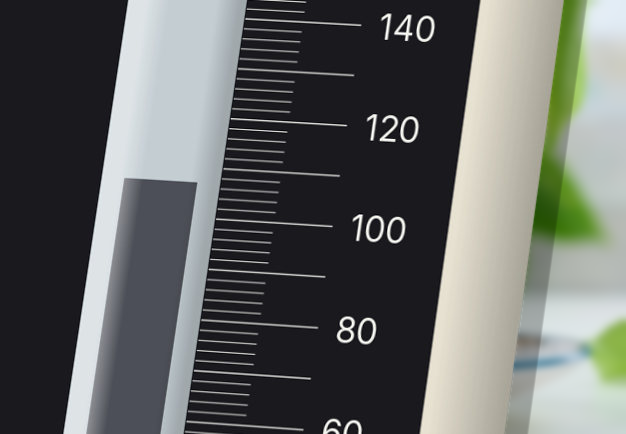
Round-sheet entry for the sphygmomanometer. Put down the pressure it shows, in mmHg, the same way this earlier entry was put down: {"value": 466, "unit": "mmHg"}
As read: {"value": 107, "unit": "mmHg"}
